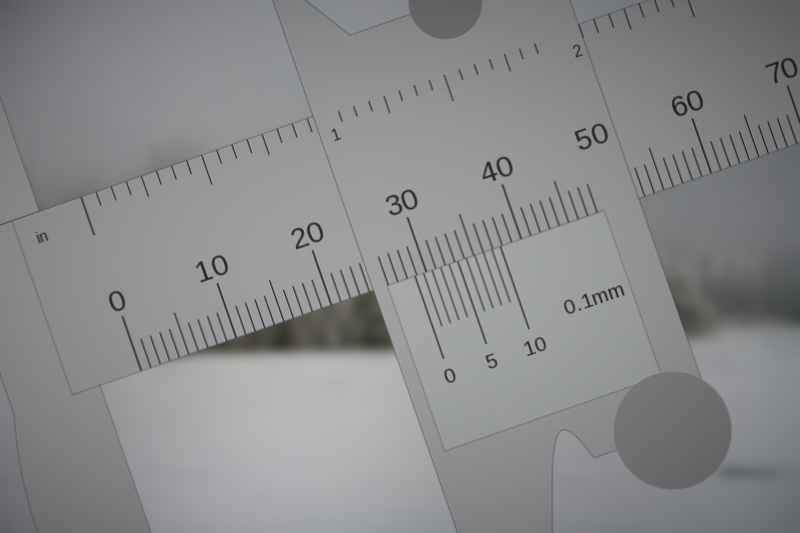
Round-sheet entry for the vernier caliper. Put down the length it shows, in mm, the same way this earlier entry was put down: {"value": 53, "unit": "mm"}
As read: {"value": 28.8, "unit": "mm"}
